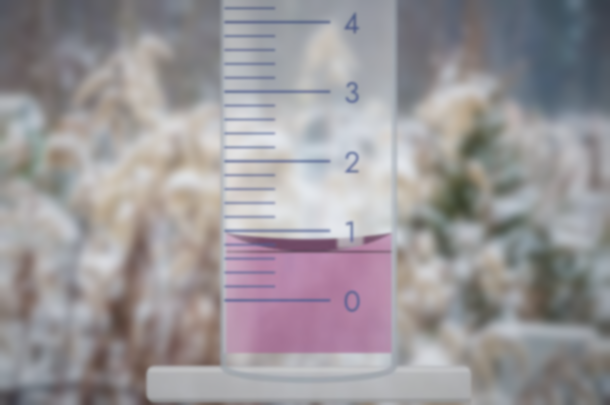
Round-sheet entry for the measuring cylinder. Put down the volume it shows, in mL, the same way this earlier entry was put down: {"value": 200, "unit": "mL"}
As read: {"value": 0.7, "unit": "mL"}
